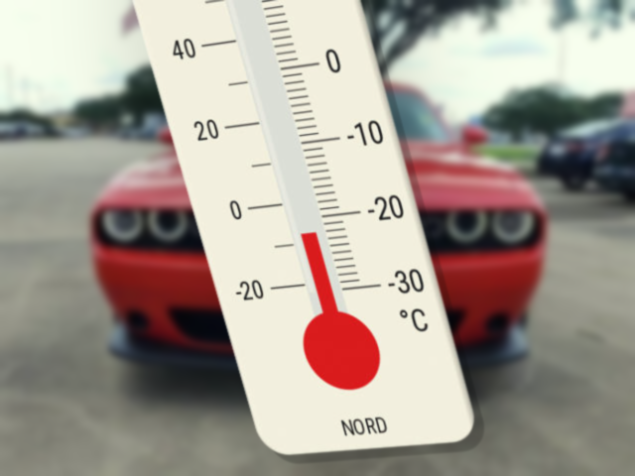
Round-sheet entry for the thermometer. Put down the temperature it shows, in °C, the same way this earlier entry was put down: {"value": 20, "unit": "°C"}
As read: {"value": -22, "unit": "°C"}
